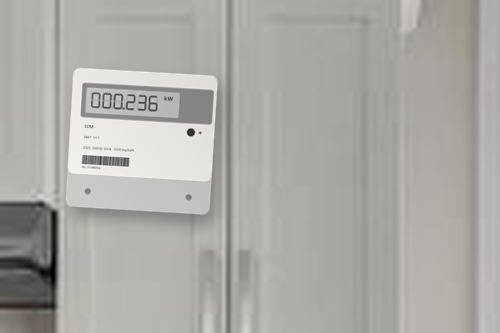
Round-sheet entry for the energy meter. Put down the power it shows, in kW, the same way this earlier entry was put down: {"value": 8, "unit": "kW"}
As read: {"value": 0.236, "unit": "kW"}
